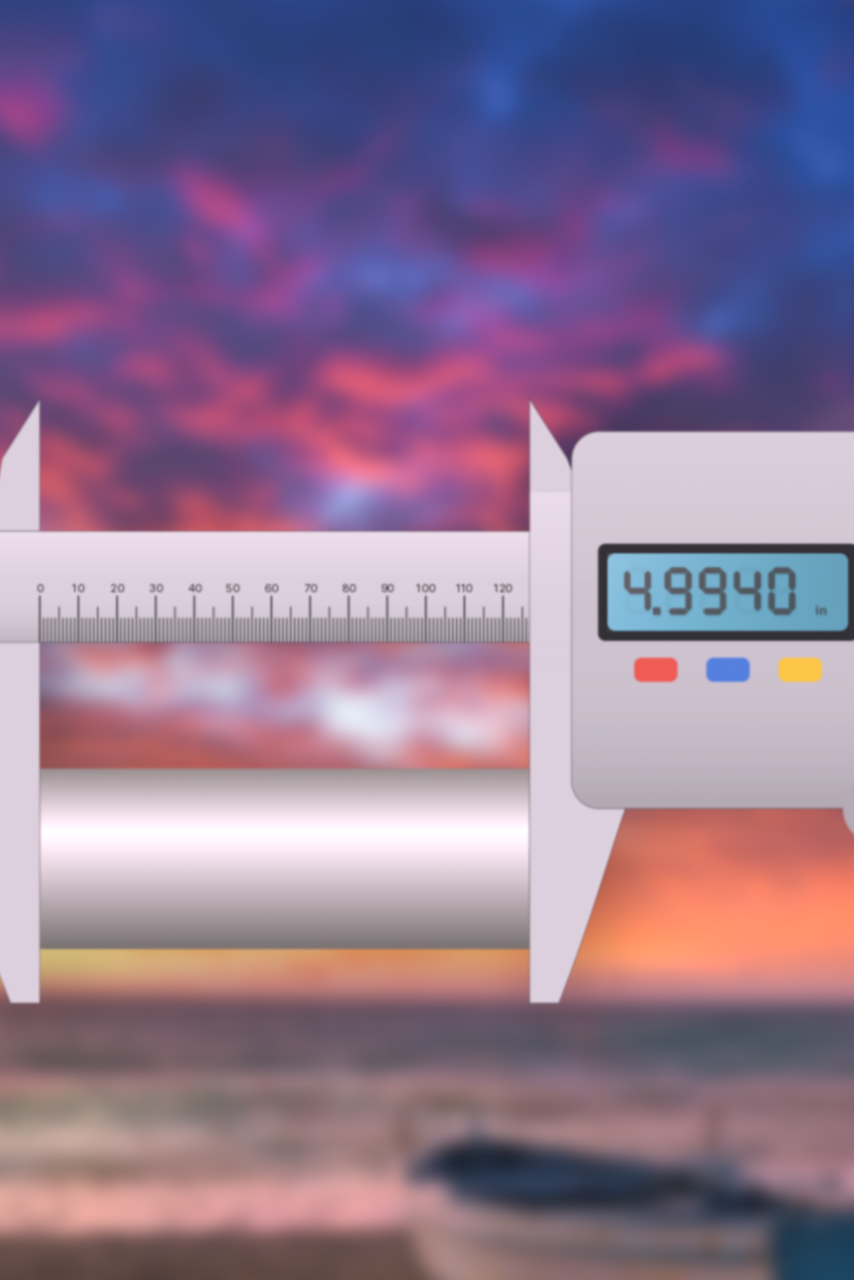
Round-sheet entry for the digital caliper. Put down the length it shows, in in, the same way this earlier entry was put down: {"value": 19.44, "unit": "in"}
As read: {"value": 4.9940, "unit": "in"}
